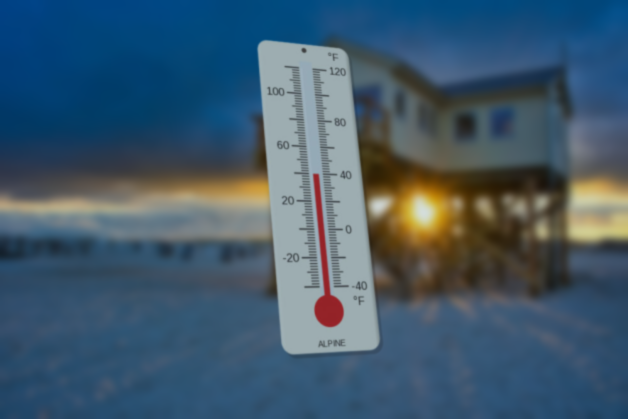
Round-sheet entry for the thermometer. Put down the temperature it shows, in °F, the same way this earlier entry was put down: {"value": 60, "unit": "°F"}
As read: {"value": 40, "unit": "°F"}
